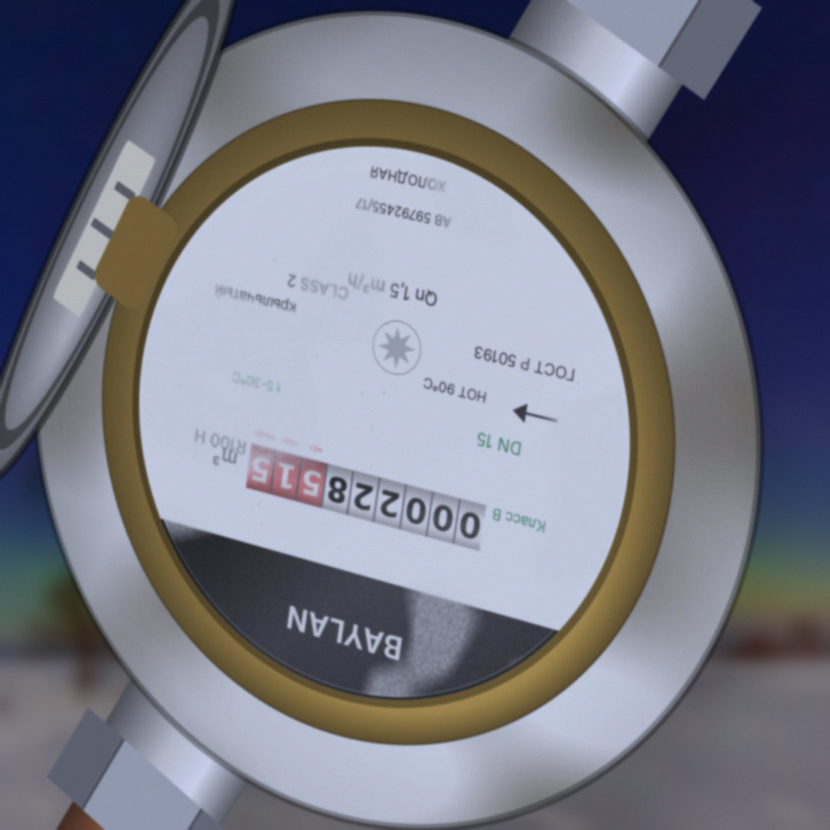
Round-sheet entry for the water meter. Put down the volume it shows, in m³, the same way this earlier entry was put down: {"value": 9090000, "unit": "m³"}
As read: {"value": 228.515, "unit": "m³"}
